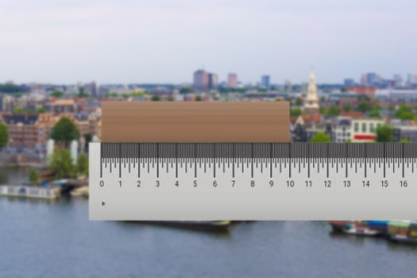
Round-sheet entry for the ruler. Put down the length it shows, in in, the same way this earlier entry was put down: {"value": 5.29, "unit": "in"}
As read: {"value": 10, "unit": "in"}
